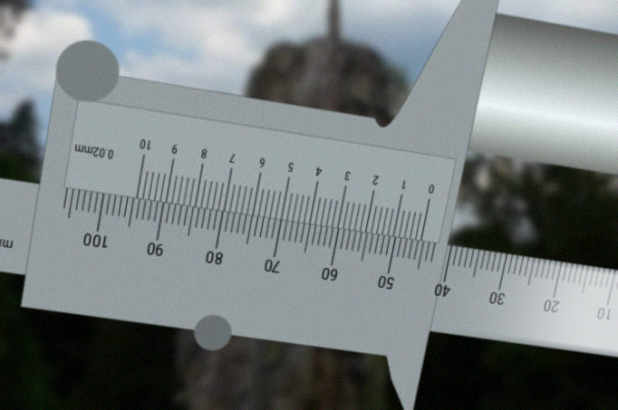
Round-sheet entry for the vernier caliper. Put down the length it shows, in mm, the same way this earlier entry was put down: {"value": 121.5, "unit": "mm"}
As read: {"value": 45.5, "unit": "mm"}
